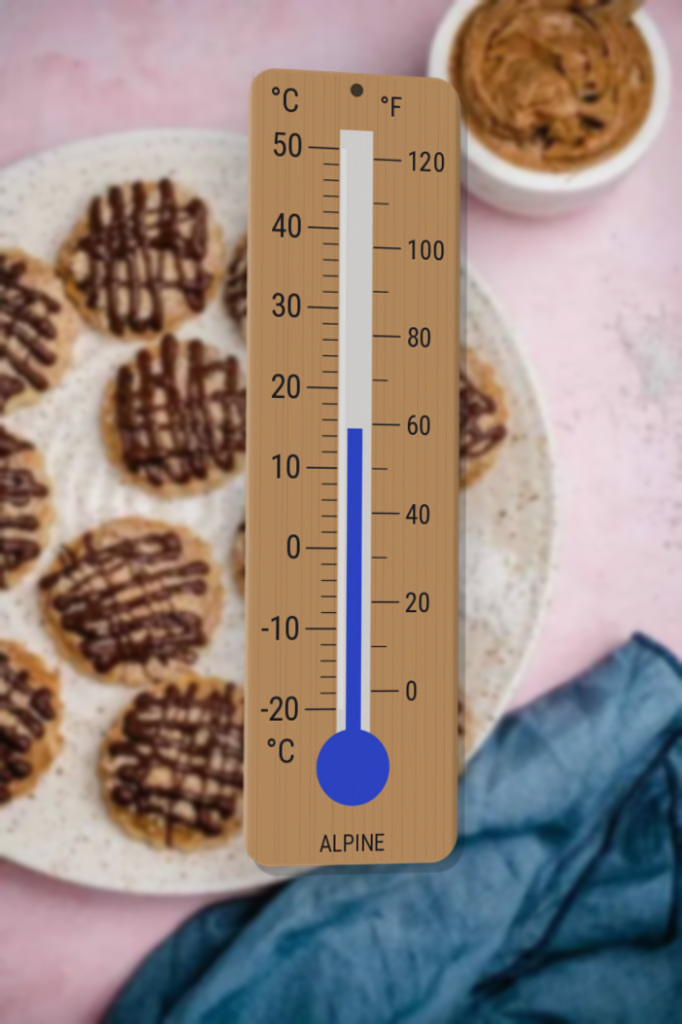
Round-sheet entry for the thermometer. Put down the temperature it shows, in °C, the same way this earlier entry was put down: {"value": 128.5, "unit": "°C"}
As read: {"value": 15, "unit": "°C"}
